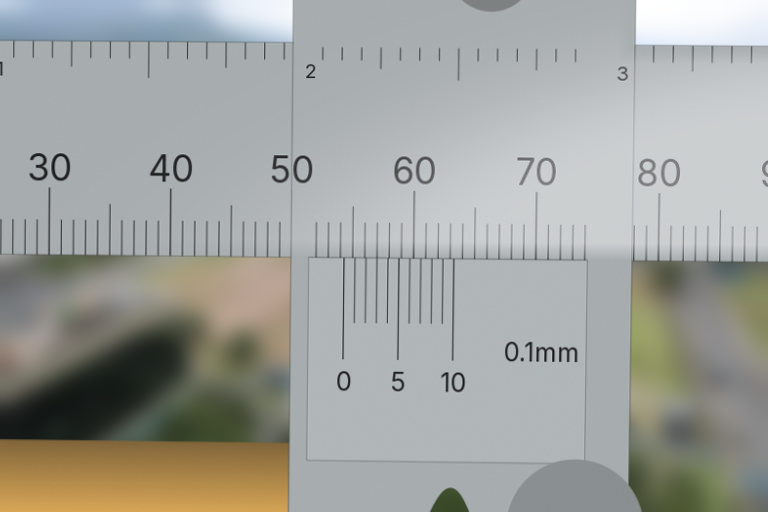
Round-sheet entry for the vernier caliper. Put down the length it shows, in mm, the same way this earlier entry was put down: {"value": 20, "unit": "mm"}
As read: {"value": 54.3, "unit": "mm"}
